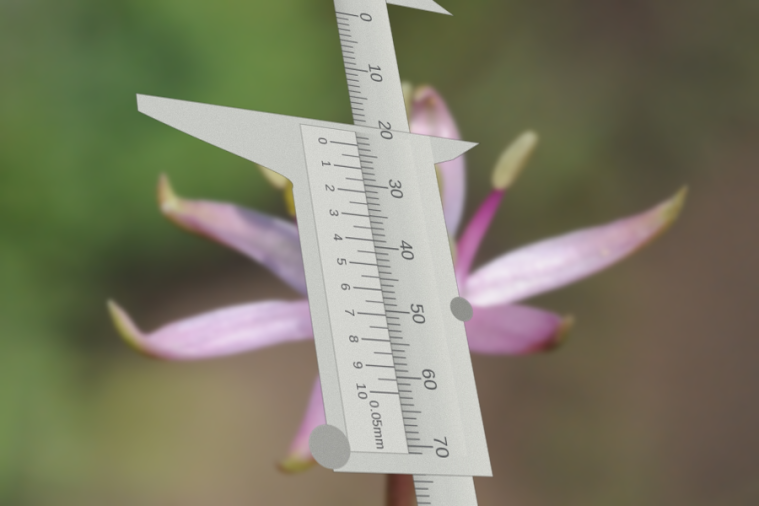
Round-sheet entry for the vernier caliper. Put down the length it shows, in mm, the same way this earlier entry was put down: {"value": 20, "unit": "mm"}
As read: {"value": 23.4, "unit": "mm"}
